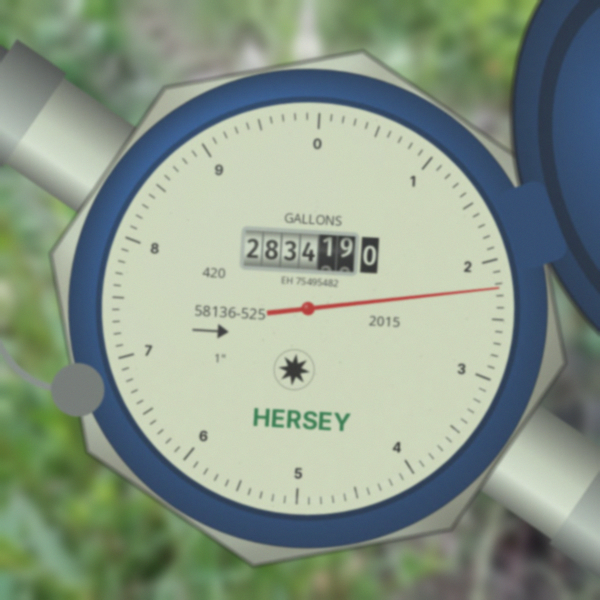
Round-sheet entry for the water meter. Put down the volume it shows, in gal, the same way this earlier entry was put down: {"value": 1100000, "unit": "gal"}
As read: {"value": 2834192.2, "unit": "gal"}
